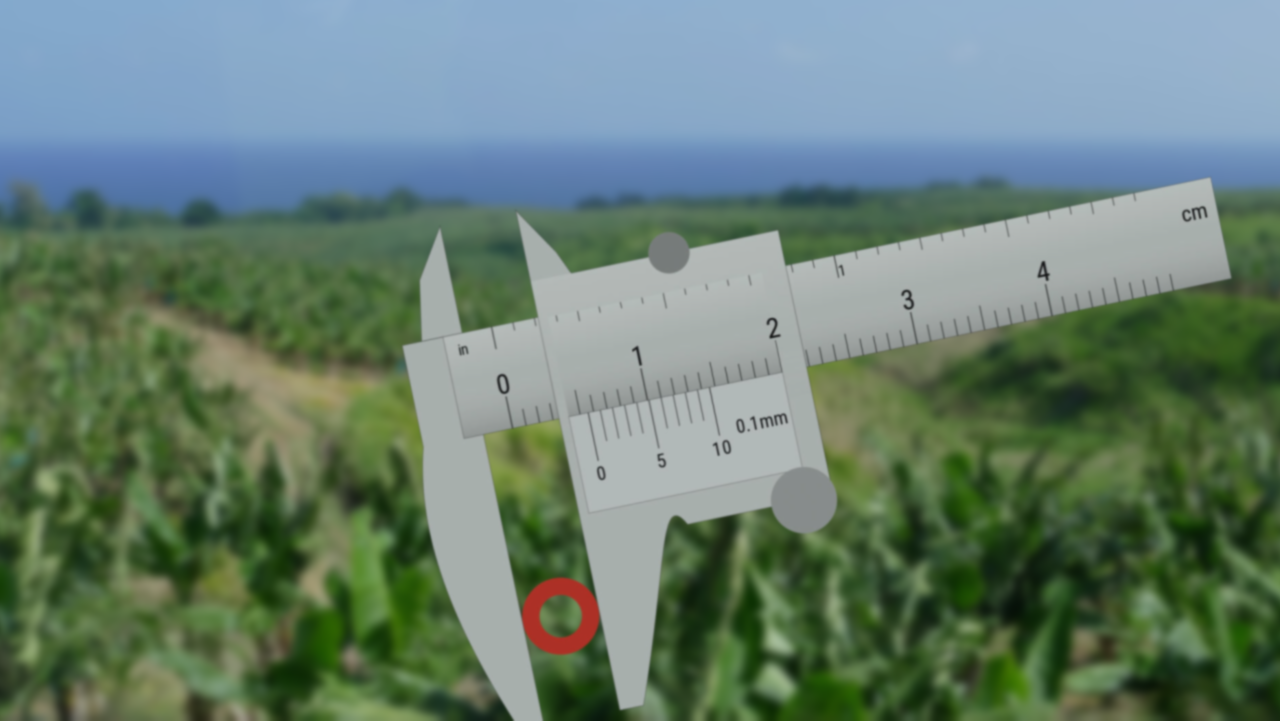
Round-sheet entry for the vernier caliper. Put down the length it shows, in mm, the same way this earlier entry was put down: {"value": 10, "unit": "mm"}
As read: {"value": 5.6, "unit": "mm"}
